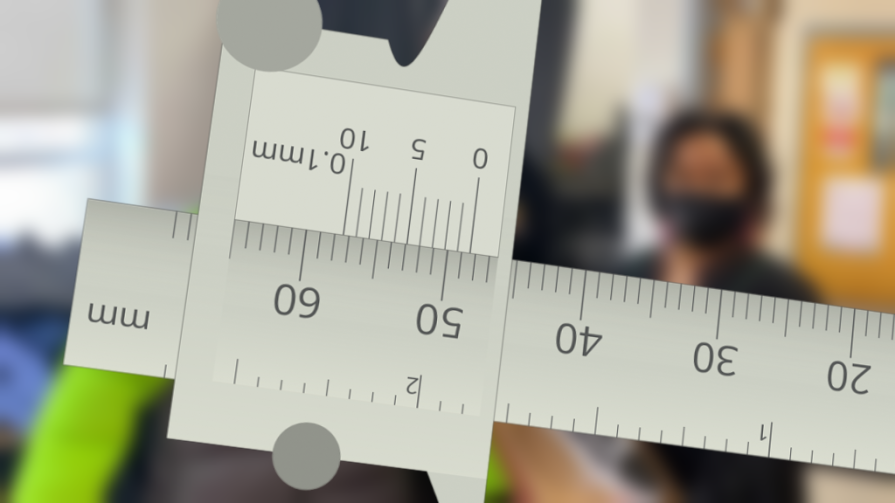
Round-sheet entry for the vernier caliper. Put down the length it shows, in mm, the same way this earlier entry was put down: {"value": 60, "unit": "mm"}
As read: {"value": 48.4, "unit": "mm"}
